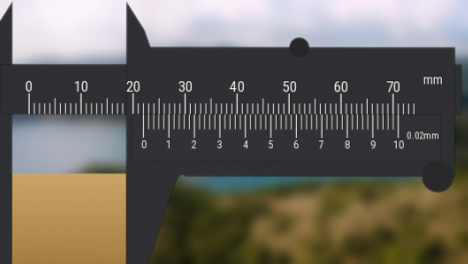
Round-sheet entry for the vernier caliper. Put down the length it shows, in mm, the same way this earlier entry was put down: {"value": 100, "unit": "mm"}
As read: {"value": 22.0, "unit": "mm"}
